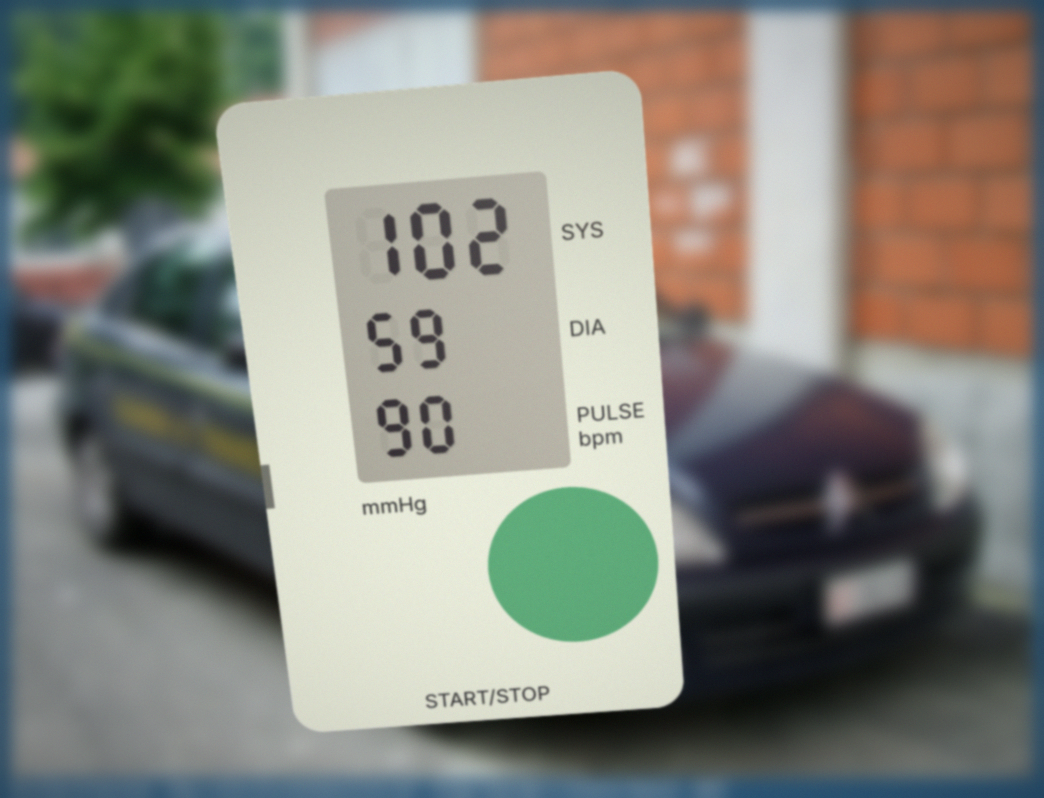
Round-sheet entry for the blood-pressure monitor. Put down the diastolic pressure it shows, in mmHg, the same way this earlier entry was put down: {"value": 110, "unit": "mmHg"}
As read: {"value": 59, "unit": "mmHg"}
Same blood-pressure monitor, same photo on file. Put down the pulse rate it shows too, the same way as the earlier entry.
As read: {"value": 90, "unit": "bpm"}
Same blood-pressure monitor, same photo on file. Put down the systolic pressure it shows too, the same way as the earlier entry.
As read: {"value": 102, "unit": "mmHg"}
